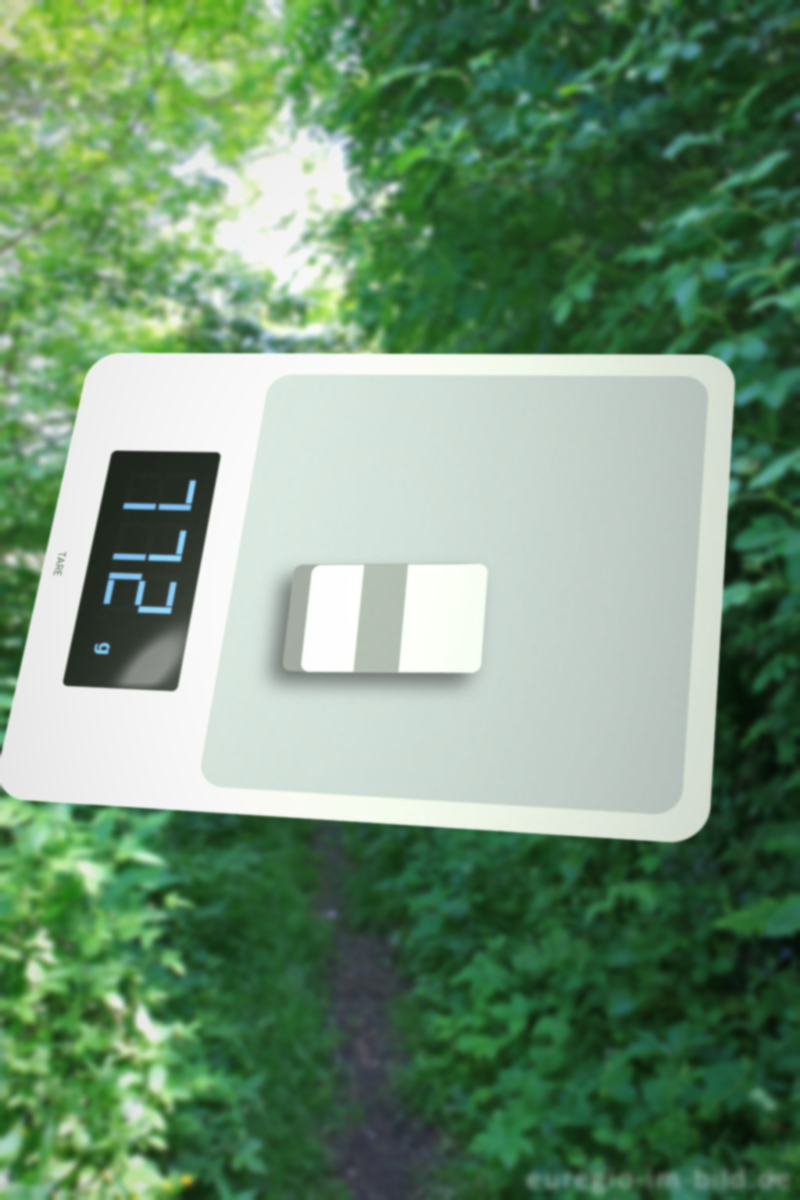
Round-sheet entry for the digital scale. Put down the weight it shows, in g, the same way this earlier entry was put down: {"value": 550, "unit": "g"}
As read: {"value": 772, "unit": "g"}
